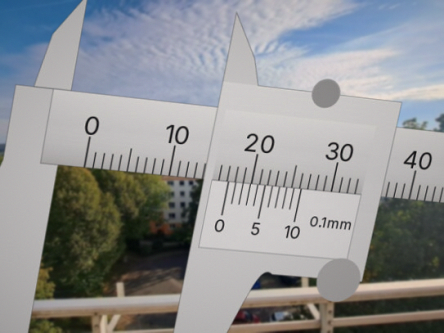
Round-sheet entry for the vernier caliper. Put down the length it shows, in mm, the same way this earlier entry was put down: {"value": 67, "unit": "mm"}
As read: {"value": 17.2, "unit": "mm"}
